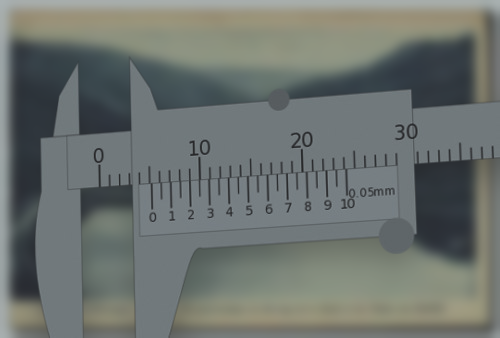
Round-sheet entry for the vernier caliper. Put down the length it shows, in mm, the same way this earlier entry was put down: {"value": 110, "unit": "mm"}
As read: {"value": 5.2, "unit": "mm"}
